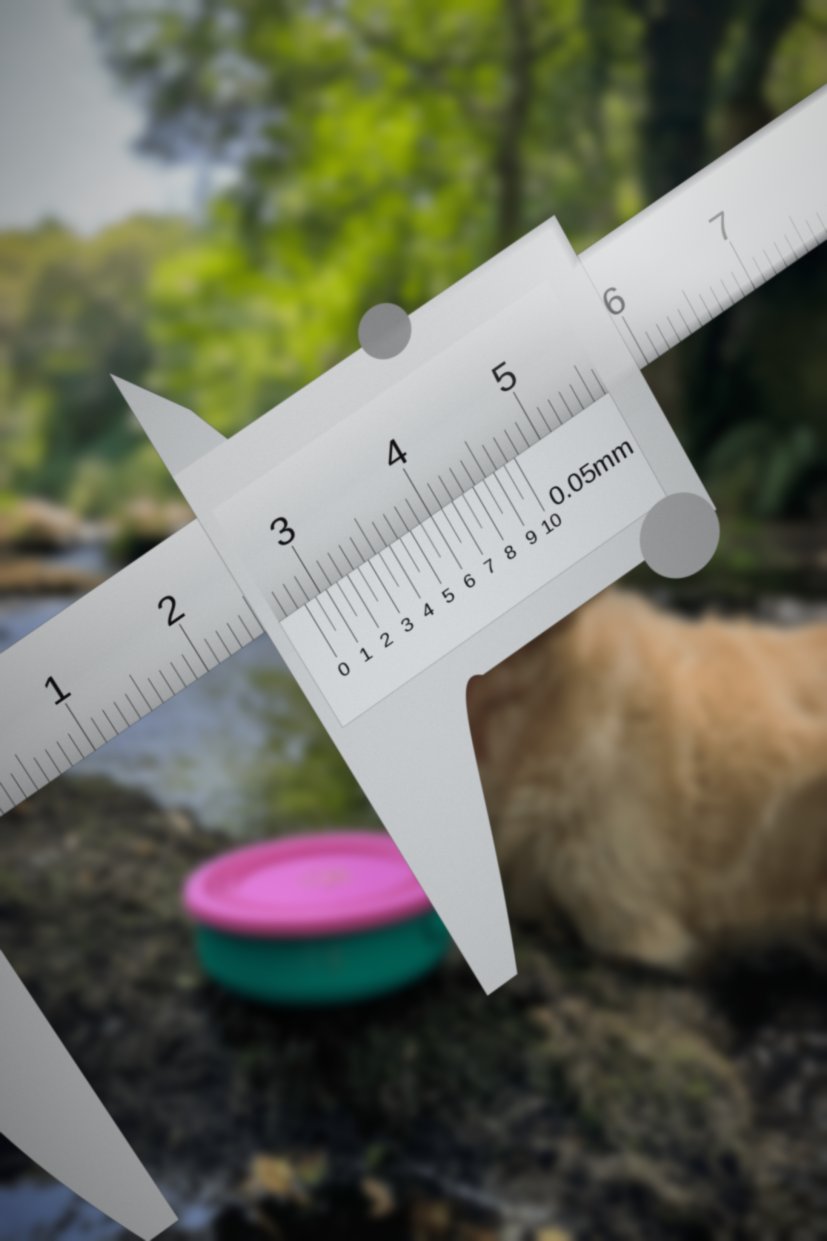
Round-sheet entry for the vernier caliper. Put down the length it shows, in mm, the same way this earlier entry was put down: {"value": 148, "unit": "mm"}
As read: {"value": 28.6, "unit": "mm"}
